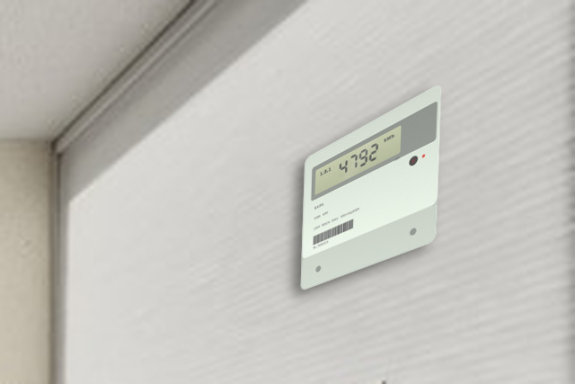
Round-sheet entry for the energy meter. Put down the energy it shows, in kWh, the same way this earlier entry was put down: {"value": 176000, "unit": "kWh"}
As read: {"value": 4792, "unit": "kWh"}
